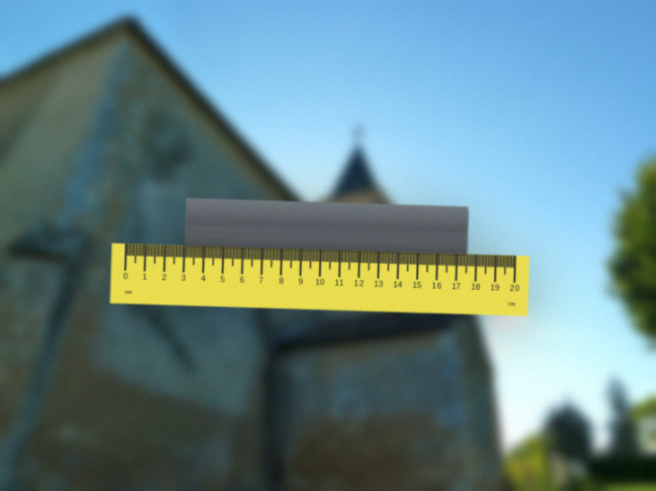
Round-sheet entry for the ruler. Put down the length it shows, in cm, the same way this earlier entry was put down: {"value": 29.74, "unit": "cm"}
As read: {"value": 14.5, "unit": "cm"}
